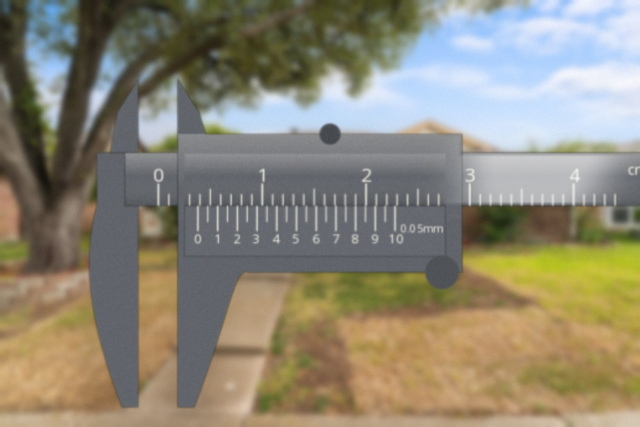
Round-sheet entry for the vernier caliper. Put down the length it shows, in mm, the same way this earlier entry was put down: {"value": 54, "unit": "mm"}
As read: {"value": 3.8, "unit": "mm"}
